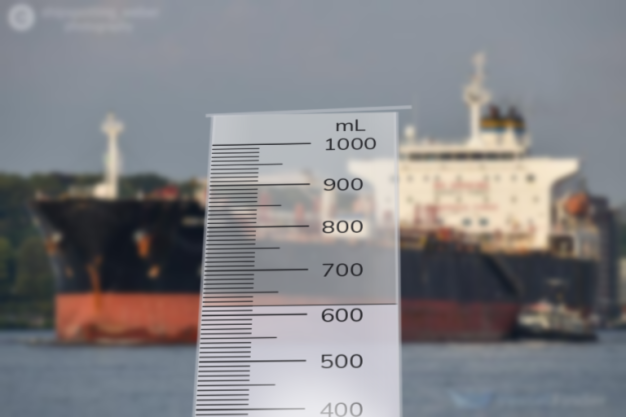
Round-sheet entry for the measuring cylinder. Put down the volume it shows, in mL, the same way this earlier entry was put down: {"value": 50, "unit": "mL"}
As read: {"value": 620, "unit": "mL"}
